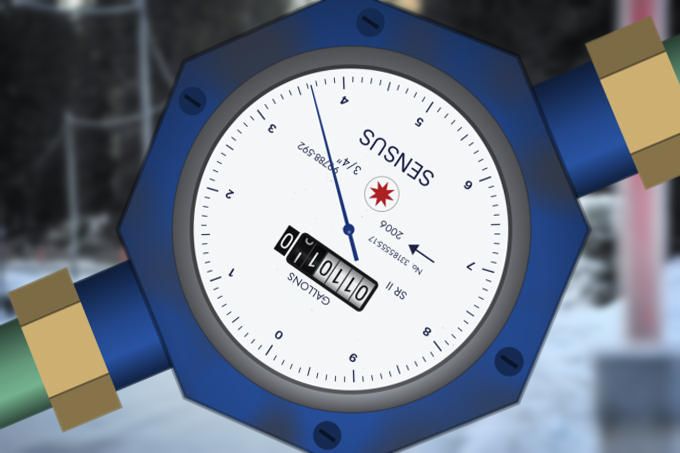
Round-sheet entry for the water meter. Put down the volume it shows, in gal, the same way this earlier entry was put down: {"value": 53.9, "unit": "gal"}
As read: {"value": 110113.6, "unit": "gal"}
